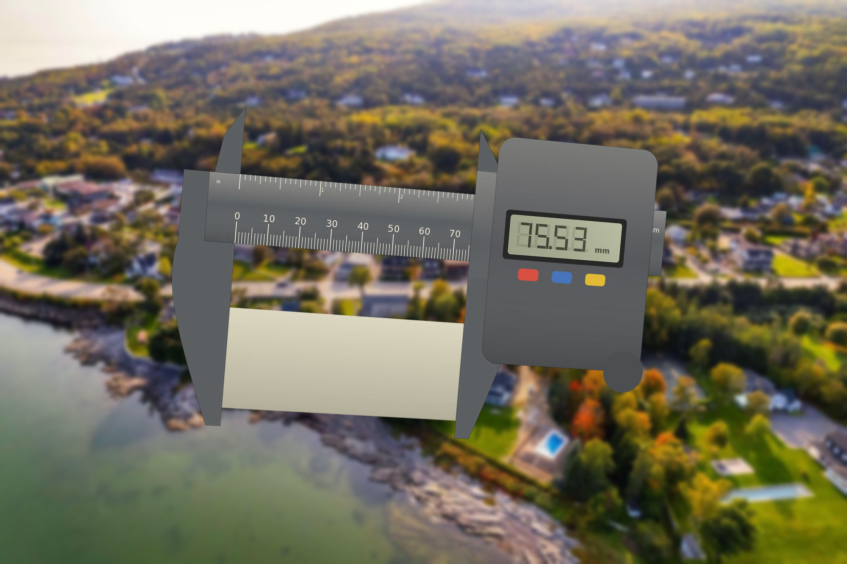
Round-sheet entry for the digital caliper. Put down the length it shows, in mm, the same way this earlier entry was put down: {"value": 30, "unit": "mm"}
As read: {"value": 75.53, "unit": "mm"}
